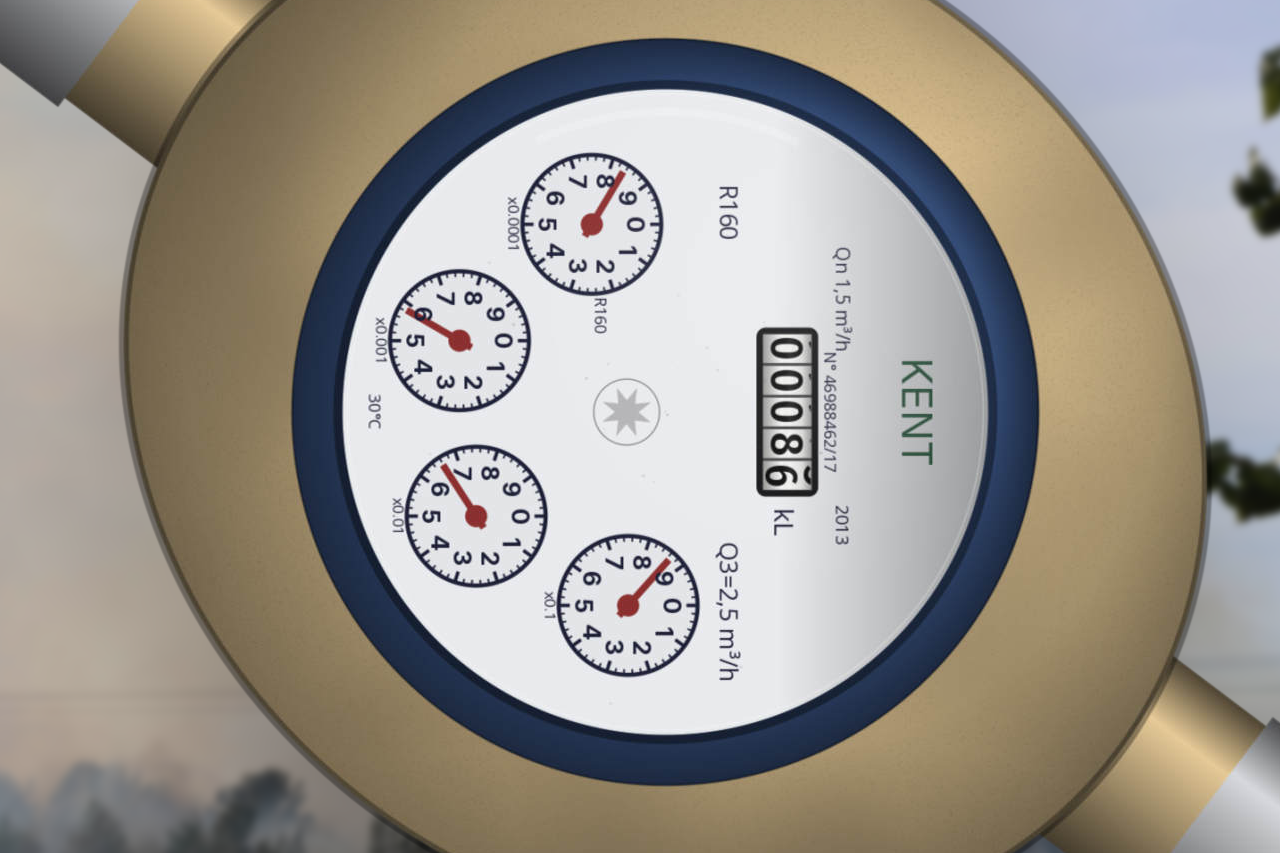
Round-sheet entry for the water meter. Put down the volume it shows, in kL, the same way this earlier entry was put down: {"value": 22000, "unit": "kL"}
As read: {"value": 85.8658, "unit": "kL"}
